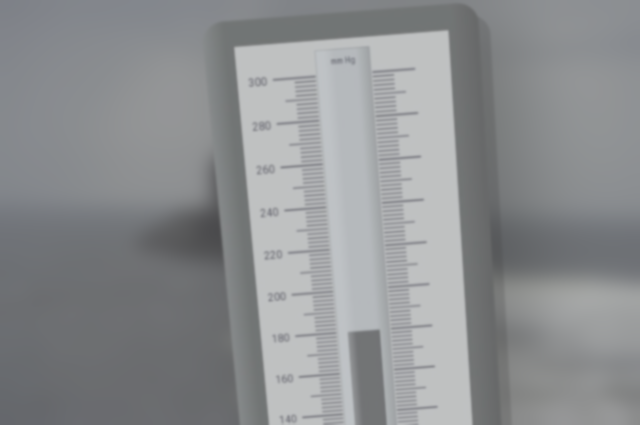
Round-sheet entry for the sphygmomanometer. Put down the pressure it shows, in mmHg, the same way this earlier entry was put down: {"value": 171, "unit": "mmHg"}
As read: {"value": 180, "unit": "mmHg"}
